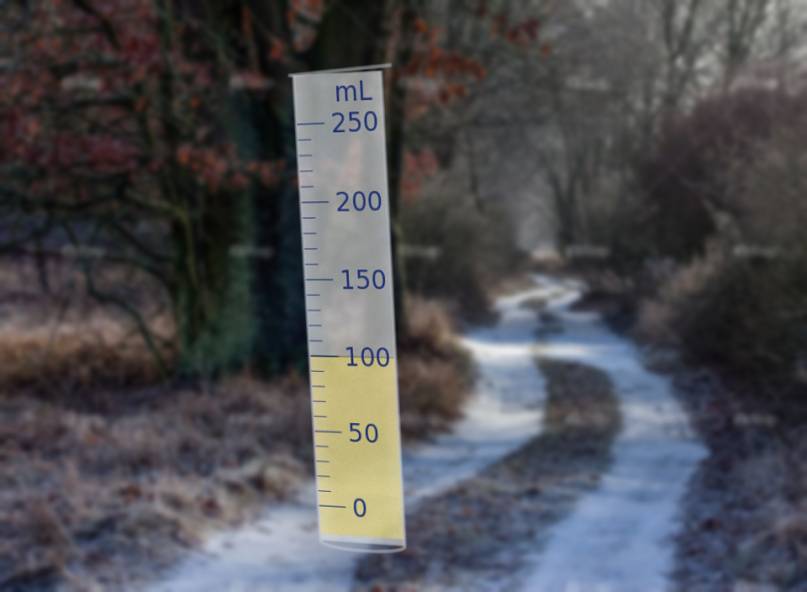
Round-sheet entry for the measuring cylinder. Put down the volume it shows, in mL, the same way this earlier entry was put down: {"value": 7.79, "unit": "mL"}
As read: {"value": 100, "unit": "mL"}
